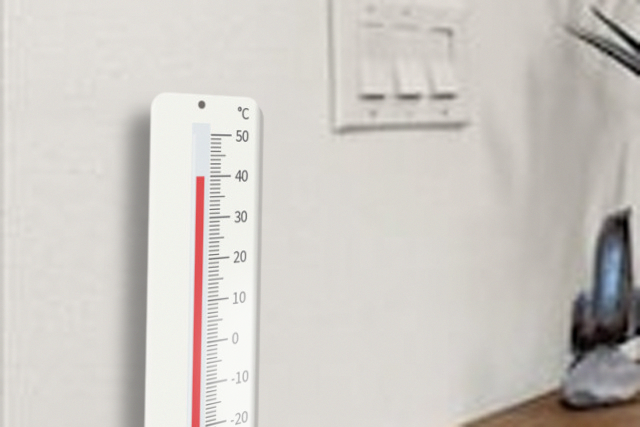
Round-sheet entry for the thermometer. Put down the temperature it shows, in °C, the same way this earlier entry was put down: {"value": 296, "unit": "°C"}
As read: {"value": 40, "unit": "°C"}
